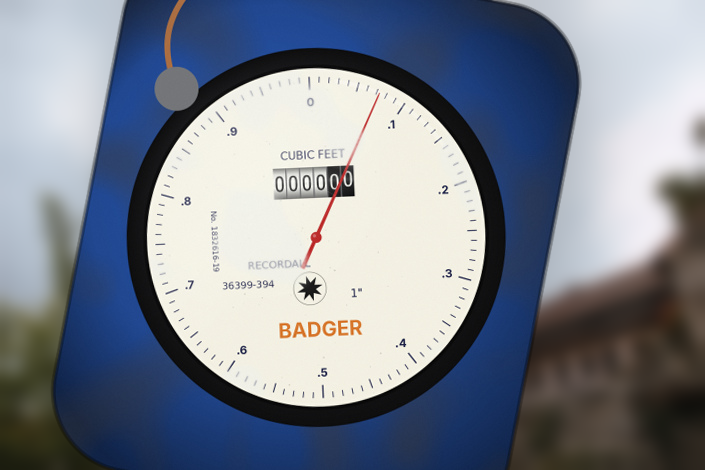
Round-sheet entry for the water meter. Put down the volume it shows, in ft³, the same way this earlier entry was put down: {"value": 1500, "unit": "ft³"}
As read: {"value": 0.07, "unit": "ft³"}
